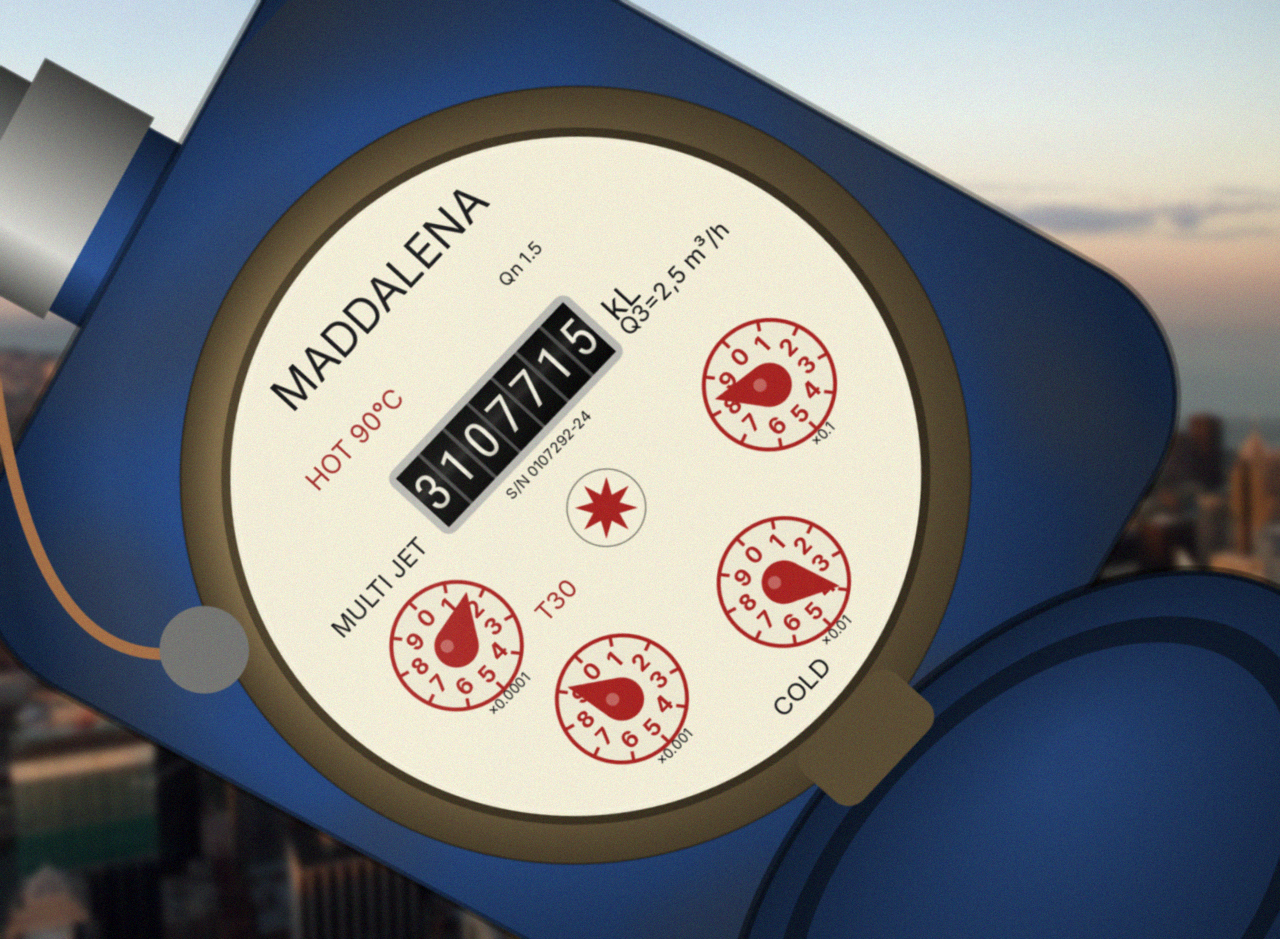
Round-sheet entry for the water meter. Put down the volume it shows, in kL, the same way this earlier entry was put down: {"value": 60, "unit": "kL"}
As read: {"value": 3107715.8391, "unit": "kL"}
